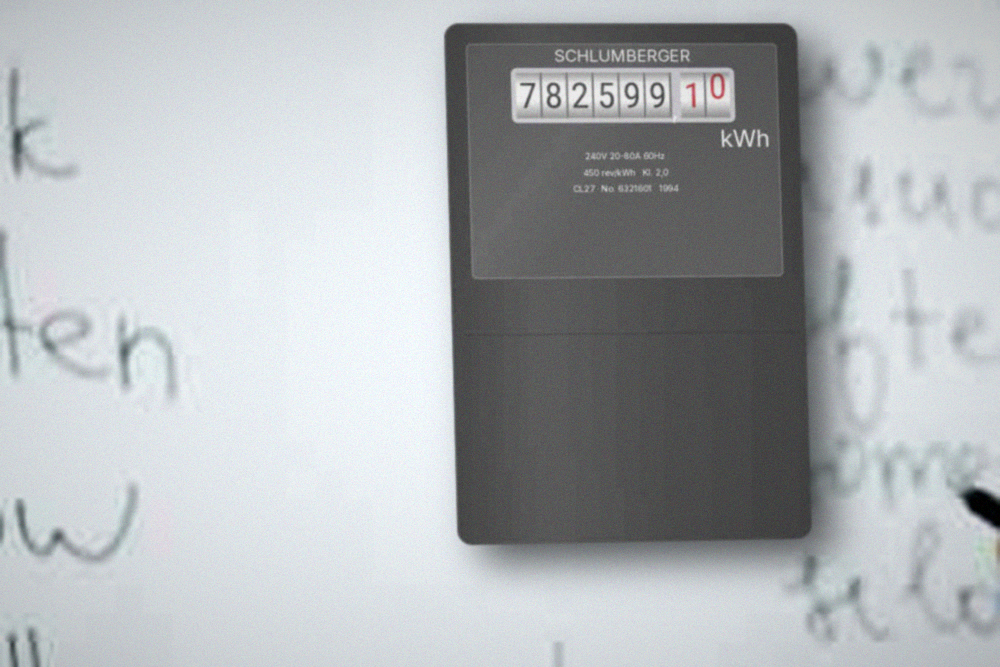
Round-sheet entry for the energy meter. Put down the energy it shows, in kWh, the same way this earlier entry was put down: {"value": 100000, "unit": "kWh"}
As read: {"value": 782599.10, "unit": "kWh"}
